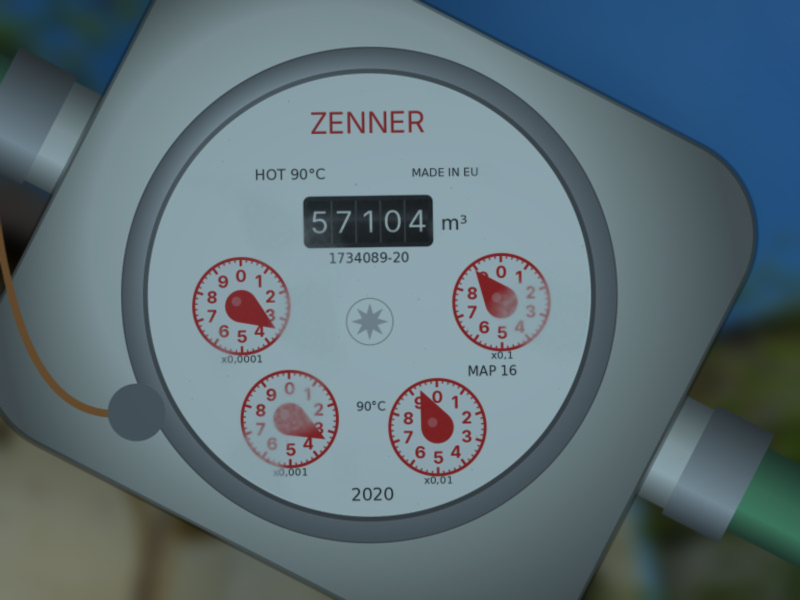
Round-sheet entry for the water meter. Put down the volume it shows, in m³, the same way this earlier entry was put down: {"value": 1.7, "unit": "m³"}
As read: {"value": 57104.8933, "unit": "m³"}
